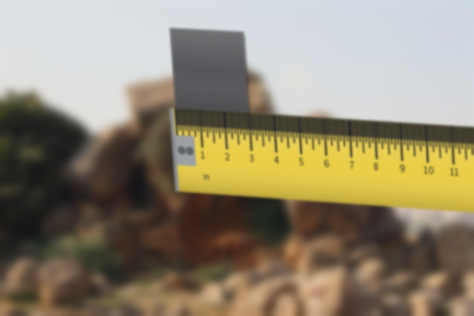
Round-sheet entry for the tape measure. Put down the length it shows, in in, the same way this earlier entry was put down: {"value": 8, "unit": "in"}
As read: {"value": 3, "unit": "in"}
